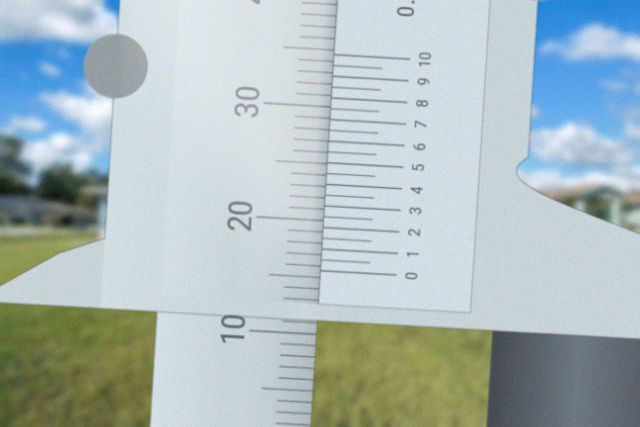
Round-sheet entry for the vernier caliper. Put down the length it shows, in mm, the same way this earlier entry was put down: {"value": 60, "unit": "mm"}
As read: {"value": 15.6, "unit": "mm"}
